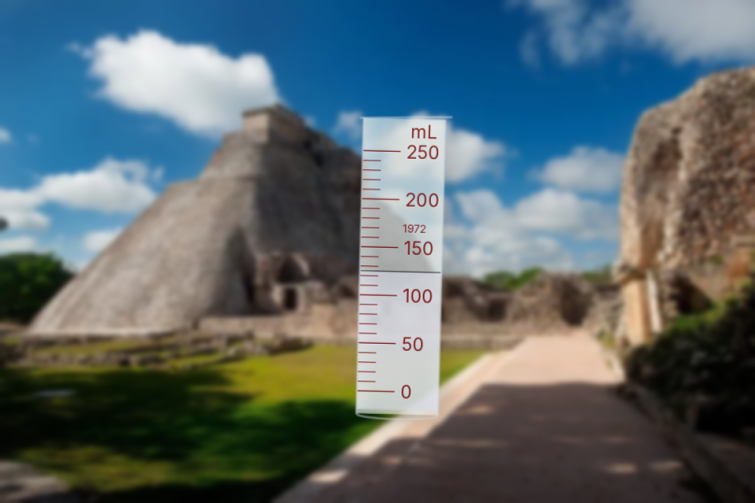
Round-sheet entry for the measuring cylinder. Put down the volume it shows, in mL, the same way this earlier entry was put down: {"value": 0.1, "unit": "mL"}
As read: {"value": 125, "unit": "mL"}
